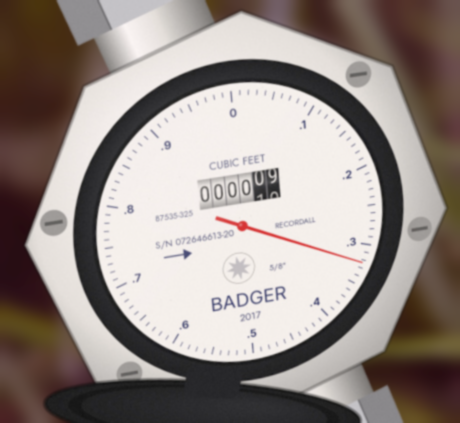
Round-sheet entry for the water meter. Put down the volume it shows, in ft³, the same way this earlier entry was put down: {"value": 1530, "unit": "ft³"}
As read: {"value": 9.32, "unit": "ft³"}
